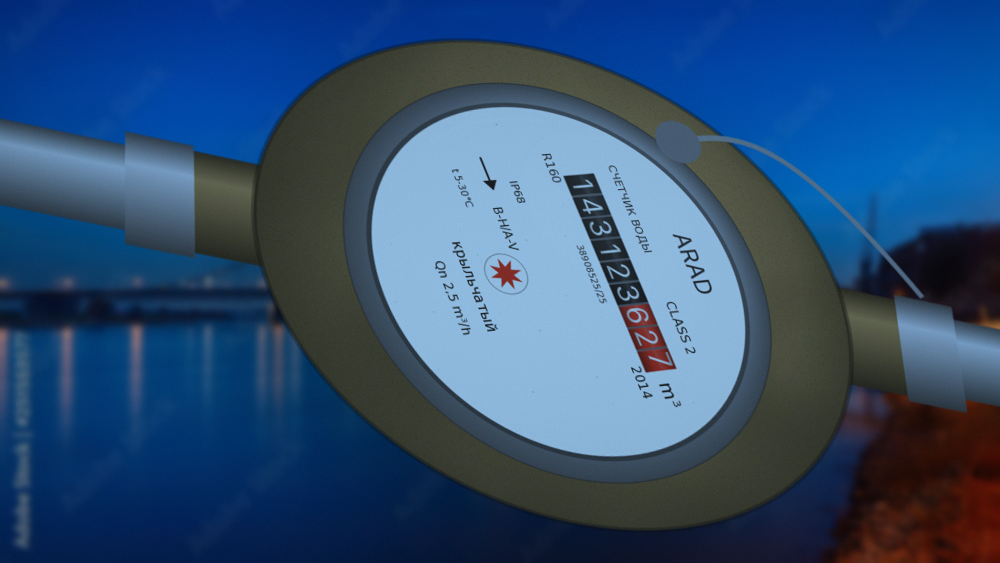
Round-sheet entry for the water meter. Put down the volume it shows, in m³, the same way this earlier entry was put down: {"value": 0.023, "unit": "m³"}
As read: {"value": 143123.627, "unit": "m³"}
